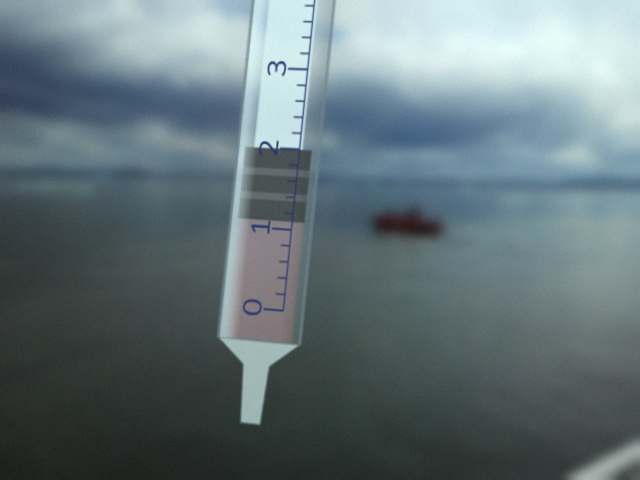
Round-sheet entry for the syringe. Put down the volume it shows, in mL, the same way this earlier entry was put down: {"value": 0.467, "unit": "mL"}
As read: {"value": 1.1, "unit": "mL"}
